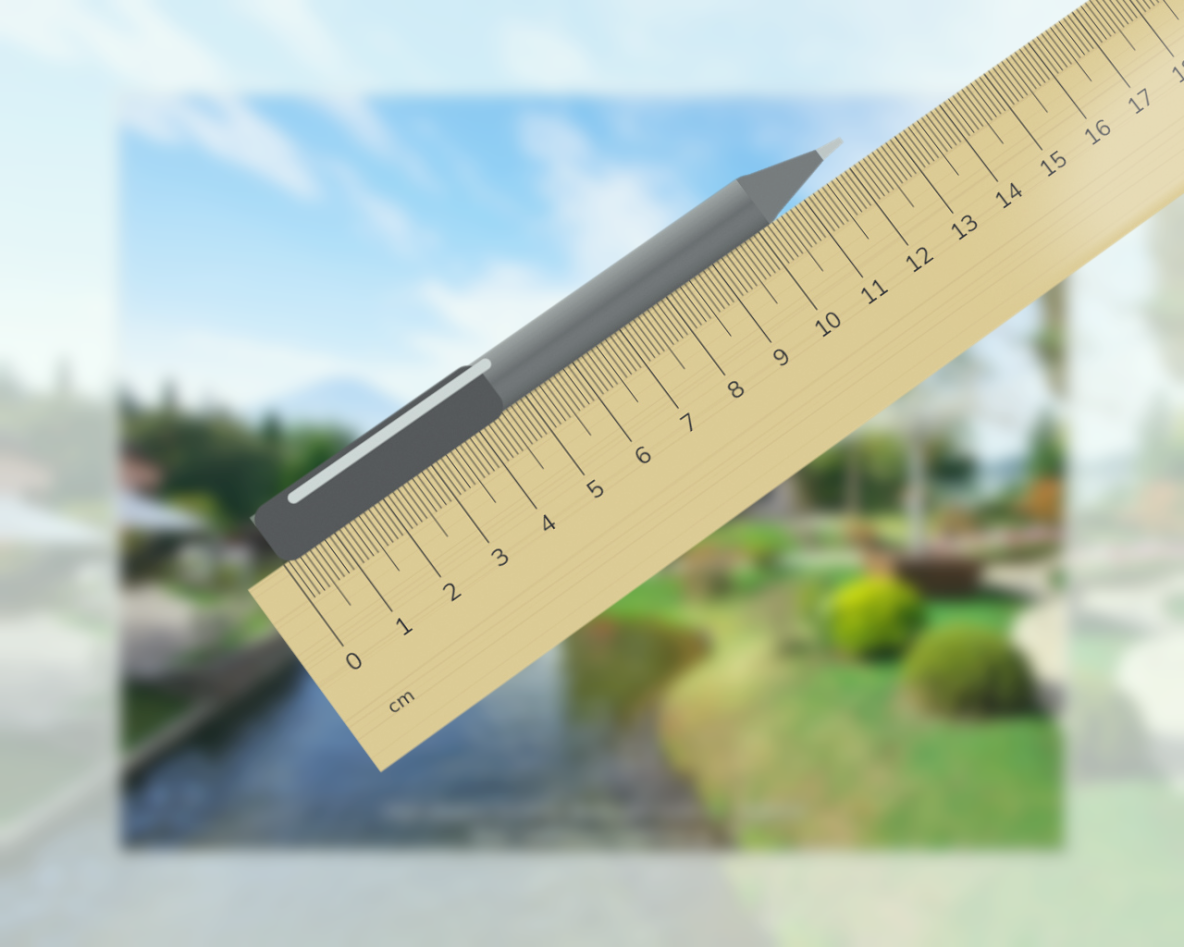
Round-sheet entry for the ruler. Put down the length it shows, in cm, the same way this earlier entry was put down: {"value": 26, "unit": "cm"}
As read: {"value": 12.2, "unit": "cm"}
